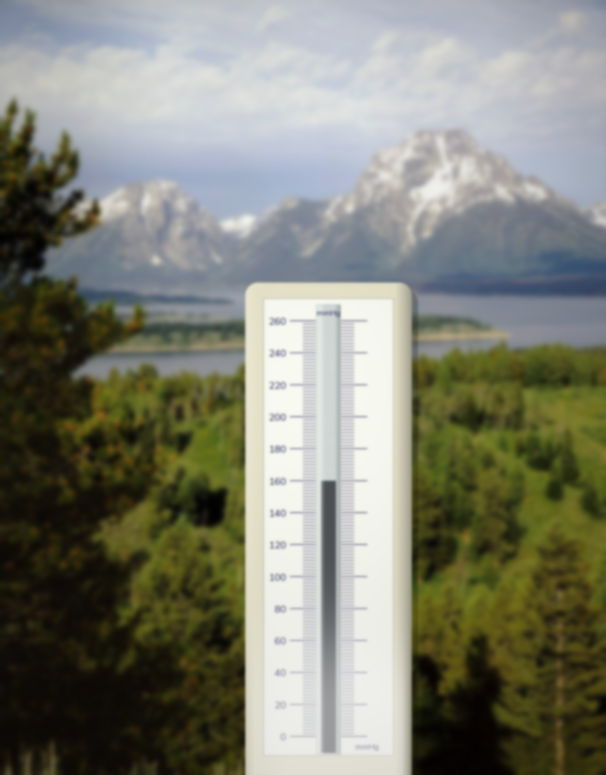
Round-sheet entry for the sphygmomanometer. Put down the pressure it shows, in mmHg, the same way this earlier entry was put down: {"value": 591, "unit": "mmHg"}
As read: {"value": 160, "unit": "mmHg"}
